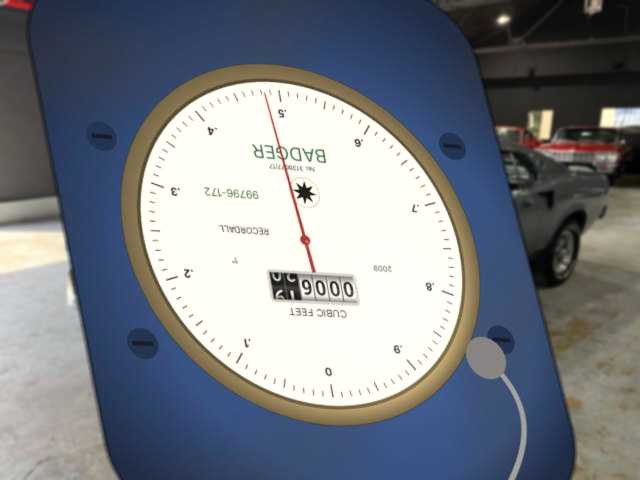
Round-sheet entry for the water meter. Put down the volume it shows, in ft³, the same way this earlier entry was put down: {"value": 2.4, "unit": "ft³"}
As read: {"value": 619.48, "unit": "ft³"}
